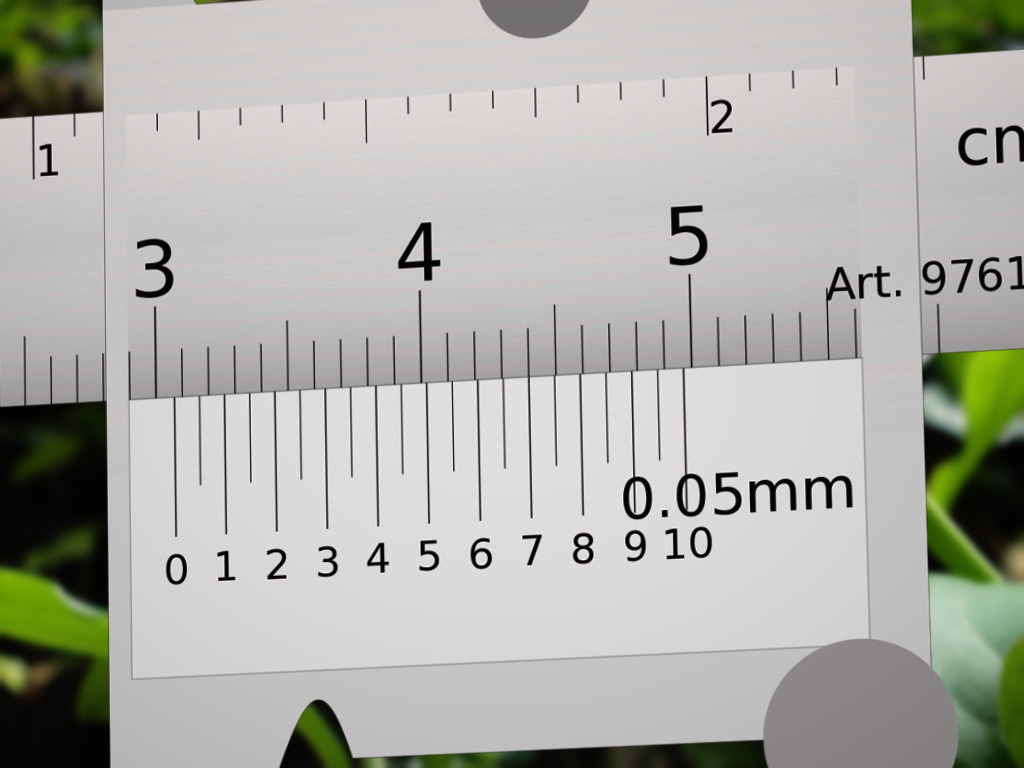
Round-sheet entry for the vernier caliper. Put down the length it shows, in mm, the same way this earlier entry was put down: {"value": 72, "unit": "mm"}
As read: {"value": 30.70, "unit": "mm"}
